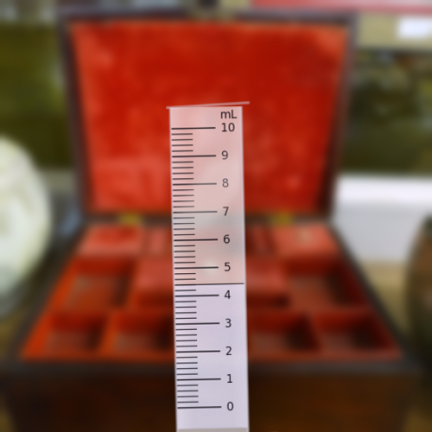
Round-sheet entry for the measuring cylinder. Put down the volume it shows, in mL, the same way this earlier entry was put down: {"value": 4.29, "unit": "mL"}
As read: {"value": 4.4, "unit": "mL"}
